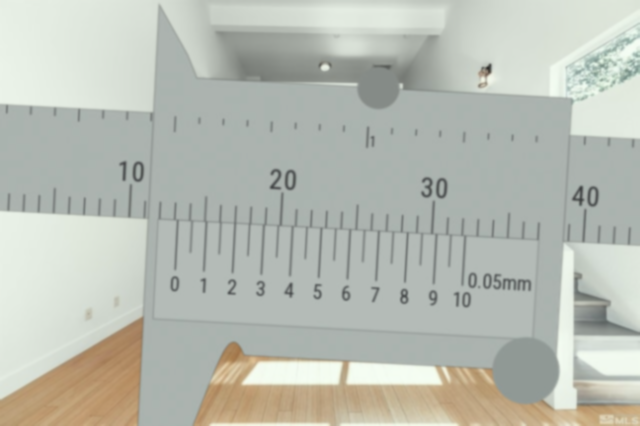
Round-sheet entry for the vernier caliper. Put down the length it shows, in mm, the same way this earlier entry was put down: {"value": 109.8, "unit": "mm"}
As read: {"value": 13.2, "unit": "mm"}
